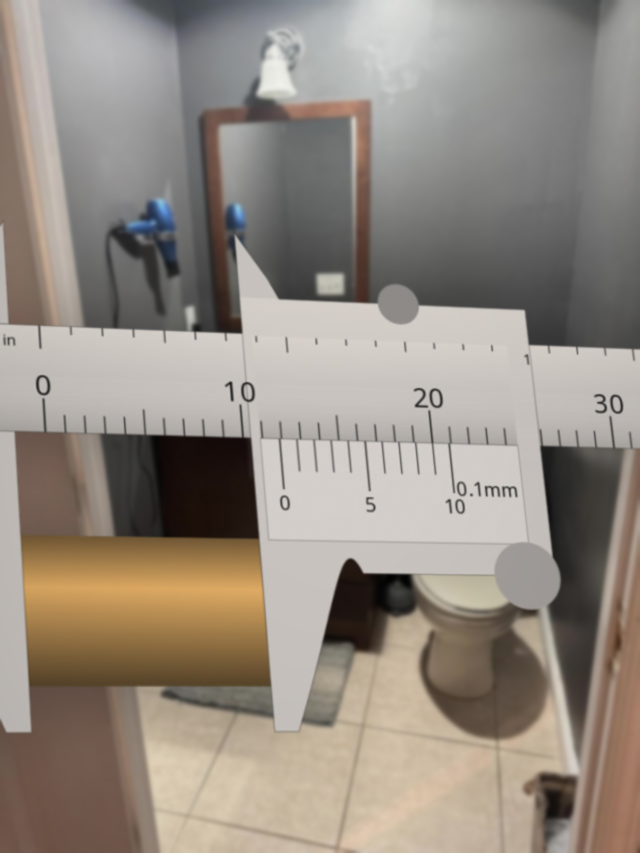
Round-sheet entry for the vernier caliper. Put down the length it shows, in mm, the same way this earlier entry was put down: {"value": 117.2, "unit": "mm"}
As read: {"value": 11.9, "unit": "mm"}
